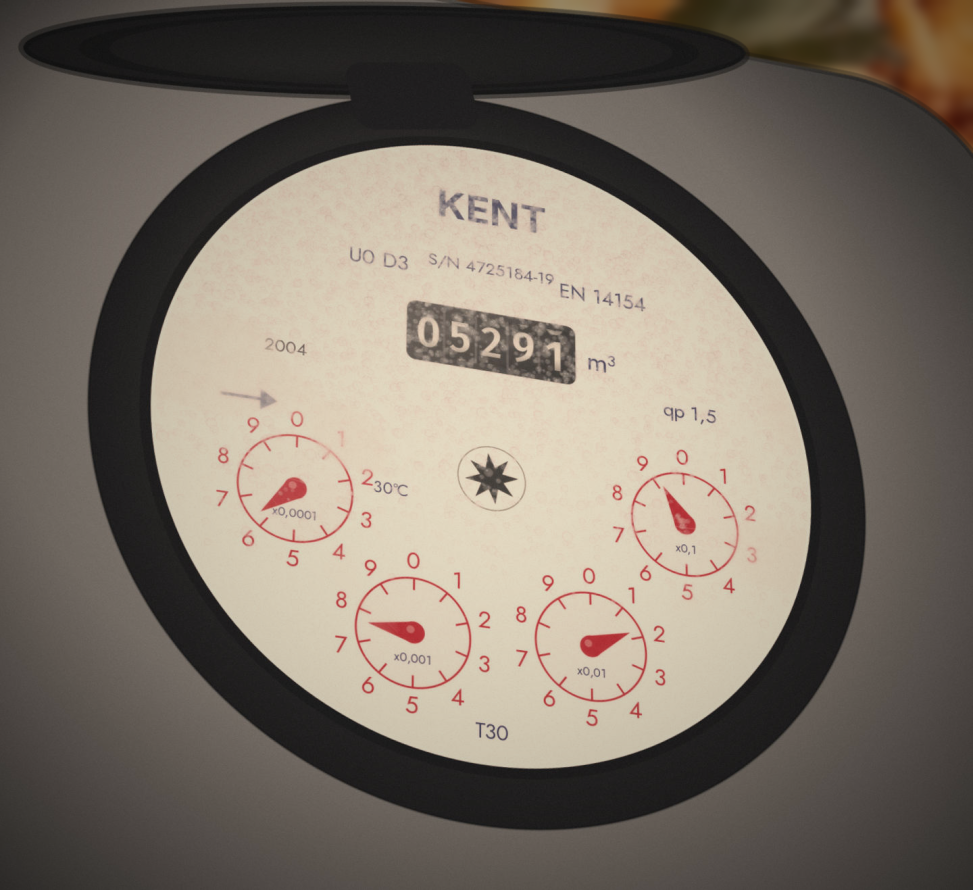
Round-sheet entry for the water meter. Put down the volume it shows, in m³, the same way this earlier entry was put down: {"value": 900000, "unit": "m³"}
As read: {"value": 5290.9176, "unit": "m³"}
